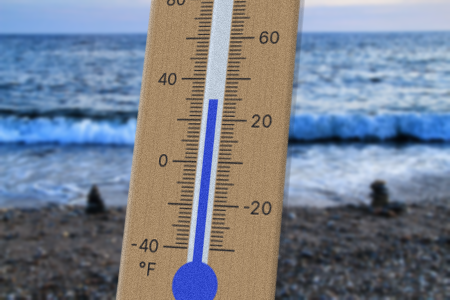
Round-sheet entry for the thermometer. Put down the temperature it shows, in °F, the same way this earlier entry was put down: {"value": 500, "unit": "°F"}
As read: {"value": 30, "unit": "°F"}
